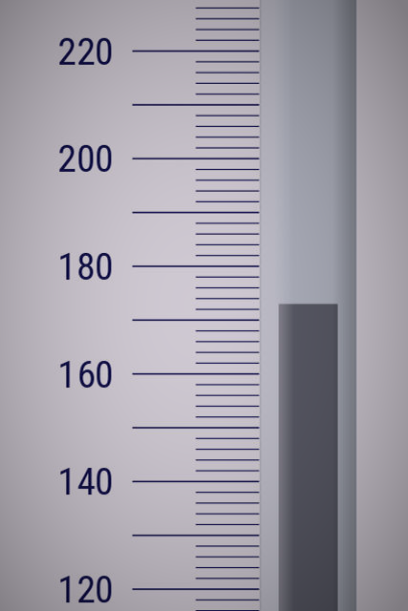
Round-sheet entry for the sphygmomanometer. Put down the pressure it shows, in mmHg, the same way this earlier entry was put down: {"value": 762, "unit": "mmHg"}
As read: {"value": 173, "unit": "mmHg"}
